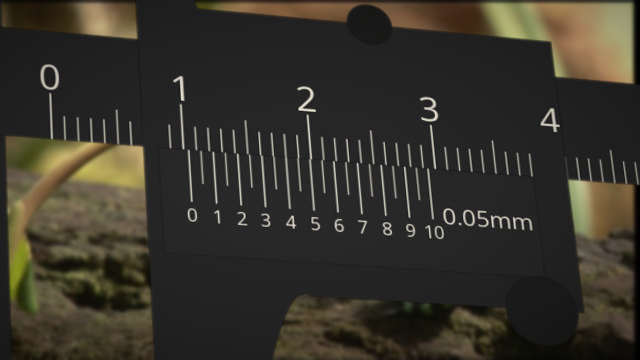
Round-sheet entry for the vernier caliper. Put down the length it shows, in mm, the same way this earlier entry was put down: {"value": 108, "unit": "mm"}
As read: {"value": 10.4, "unit": "mm"}
